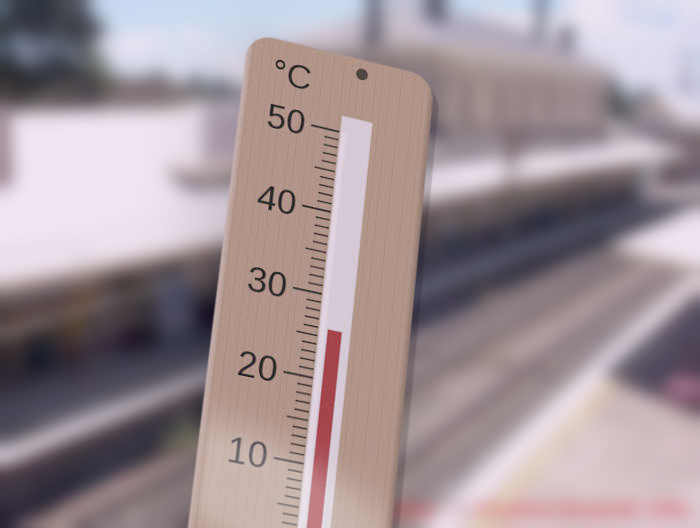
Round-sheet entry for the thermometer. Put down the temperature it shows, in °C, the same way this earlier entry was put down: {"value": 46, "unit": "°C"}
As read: {"value": 26, "unit": "°C"}
